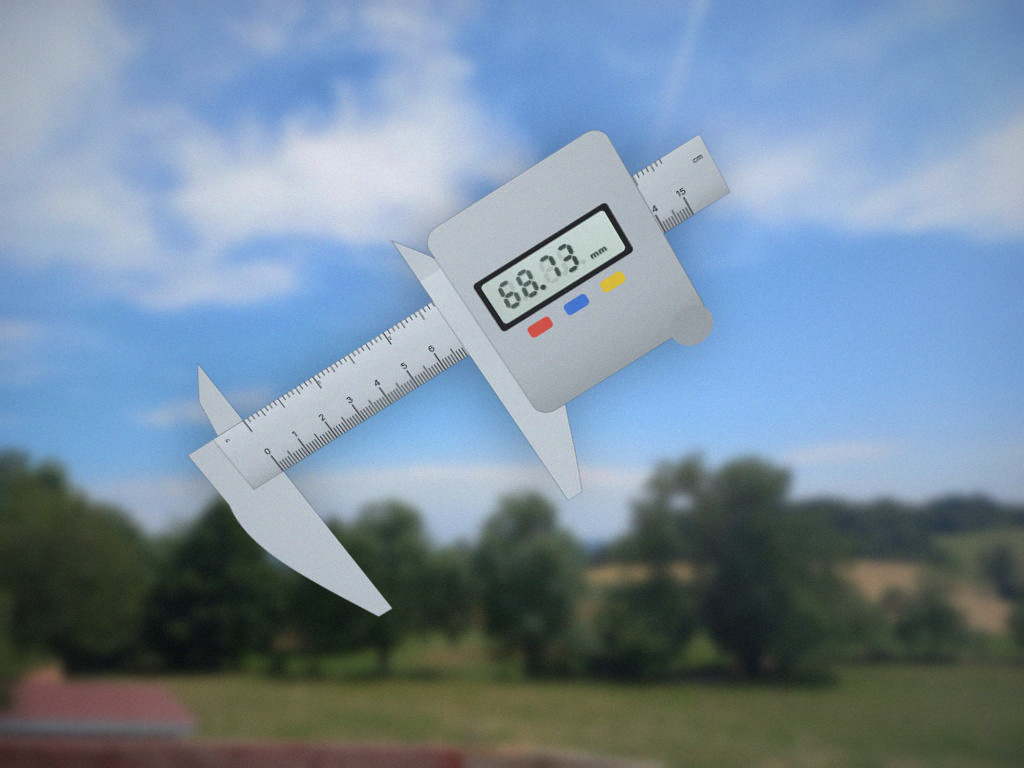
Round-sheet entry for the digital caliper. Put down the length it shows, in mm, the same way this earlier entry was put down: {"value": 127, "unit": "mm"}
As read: {"value": 68.73, "unit": "mm"}
